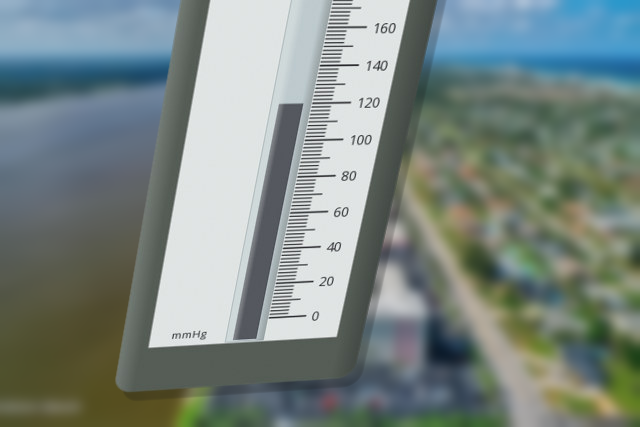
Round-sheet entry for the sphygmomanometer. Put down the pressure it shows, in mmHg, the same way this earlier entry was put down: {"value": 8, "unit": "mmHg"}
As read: {"value": 120, "unit": "mmHg"}
